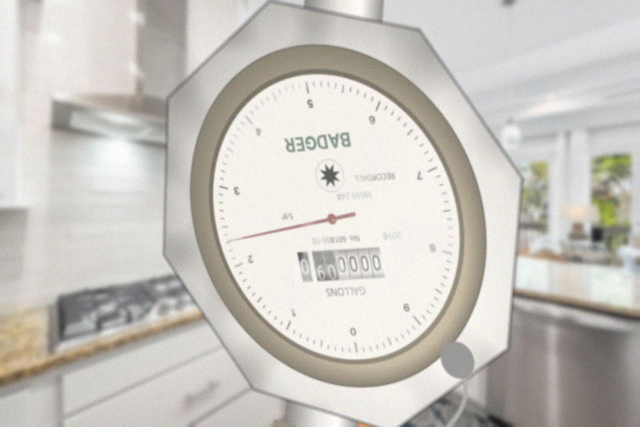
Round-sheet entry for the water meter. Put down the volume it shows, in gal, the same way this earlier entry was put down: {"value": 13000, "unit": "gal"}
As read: {"value": 92.3, "unit": "gal"}
